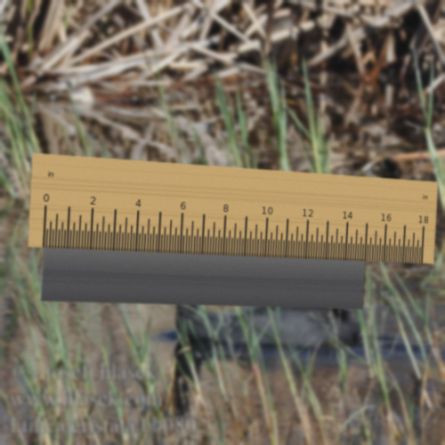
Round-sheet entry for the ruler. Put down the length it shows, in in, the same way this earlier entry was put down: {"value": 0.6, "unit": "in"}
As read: {"value": 15, "unit": "in"}
